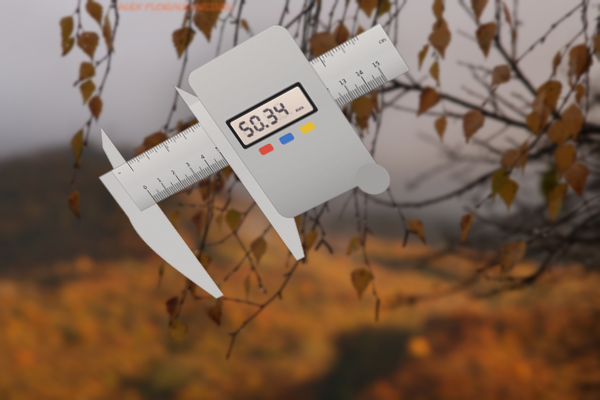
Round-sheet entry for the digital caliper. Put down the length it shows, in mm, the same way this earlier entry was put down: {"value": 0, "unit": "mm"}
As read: {"value": 50.34, "unit": "mm"}
